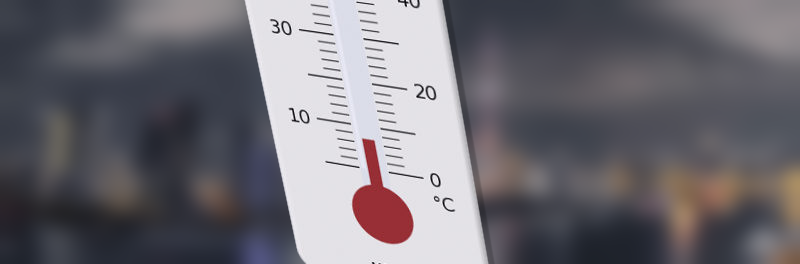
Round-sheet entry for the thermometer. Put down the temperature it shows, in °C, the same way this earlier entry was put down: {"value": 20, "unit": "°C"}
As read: {"value": 7, "unit": "°C"}
